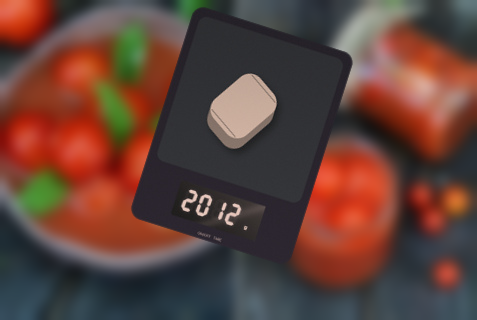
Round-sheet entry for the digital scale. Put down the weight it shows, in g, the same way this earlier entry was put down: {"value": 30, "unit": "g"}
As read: {"value": 2012, "unit": "g"}
